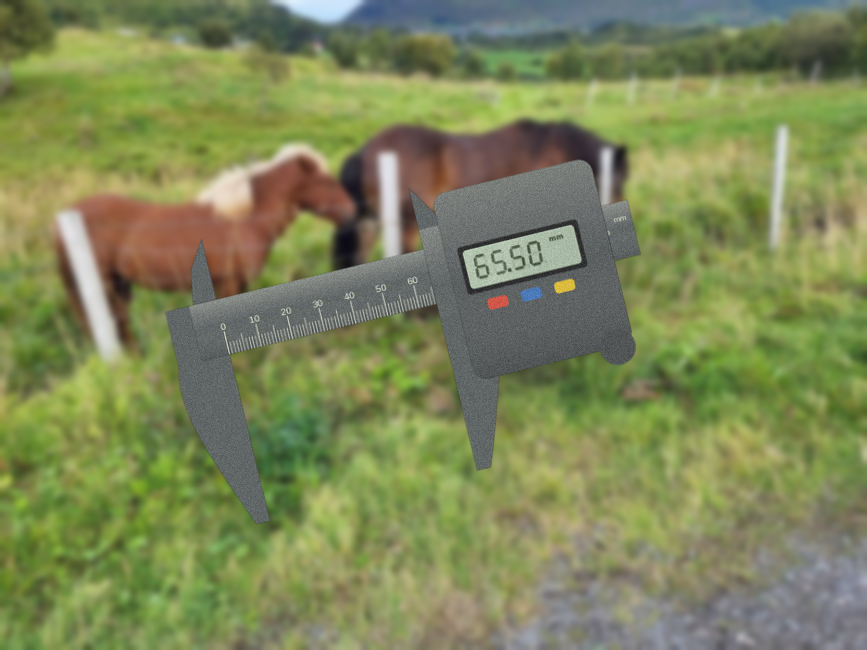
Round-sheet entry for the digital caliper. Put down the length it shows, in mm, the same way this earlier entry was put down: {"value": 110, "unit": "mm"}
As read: {"value": 65.50, "unit": "mm"}
